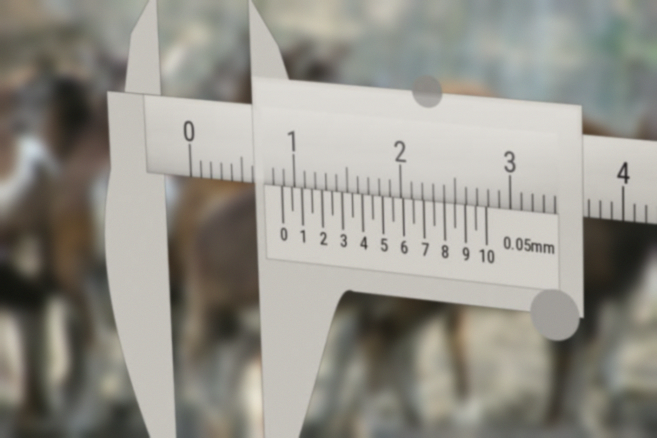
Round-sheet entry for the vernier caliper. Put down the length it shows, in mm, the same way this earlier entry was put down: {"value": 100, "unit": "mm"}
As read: {"value": 8.8, "unit": "mm"}
